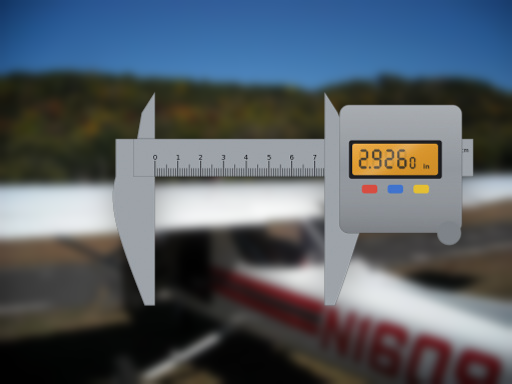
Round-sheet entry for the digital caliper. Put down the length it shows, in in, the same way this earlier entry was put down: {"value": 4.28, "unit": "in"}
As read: {"value": 2.9260, "unit": "in"}
